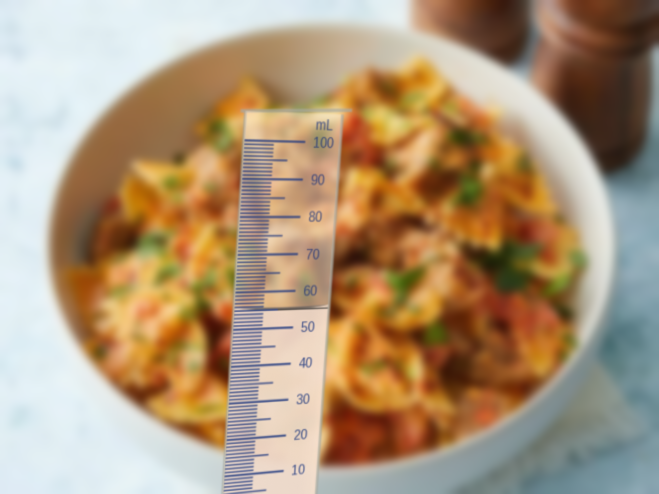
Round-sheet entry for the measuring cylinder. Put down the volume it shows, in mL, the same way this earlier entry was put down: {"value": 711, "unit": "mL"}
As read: {"value": 55, "unit": "mL"}
